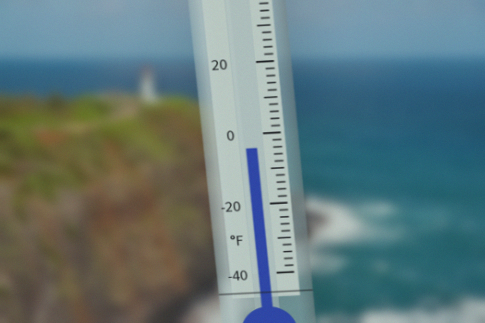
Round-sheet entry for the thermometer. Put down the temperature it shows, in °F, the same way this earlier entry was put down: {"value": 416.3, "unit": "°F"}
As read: {"value": -4, "unit": "°F"}
